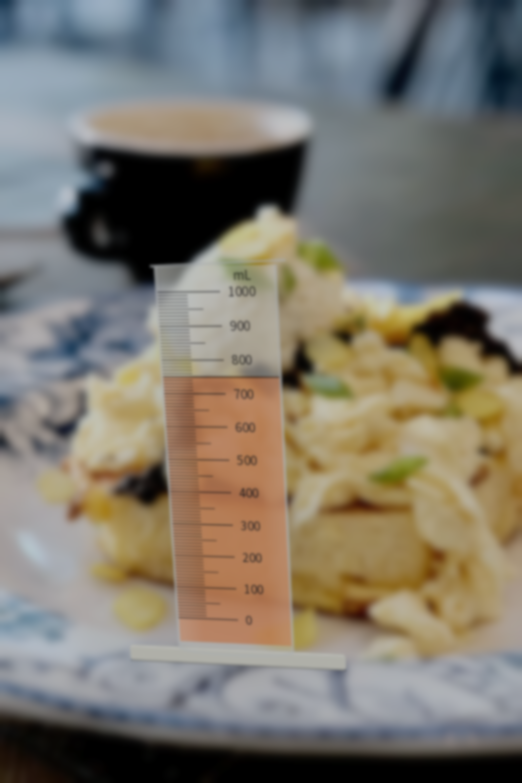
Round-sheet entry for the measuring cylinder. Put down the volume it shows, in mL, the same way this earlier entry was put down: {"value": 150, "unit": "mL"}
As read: {"value": 750, "unit": "mL"}
